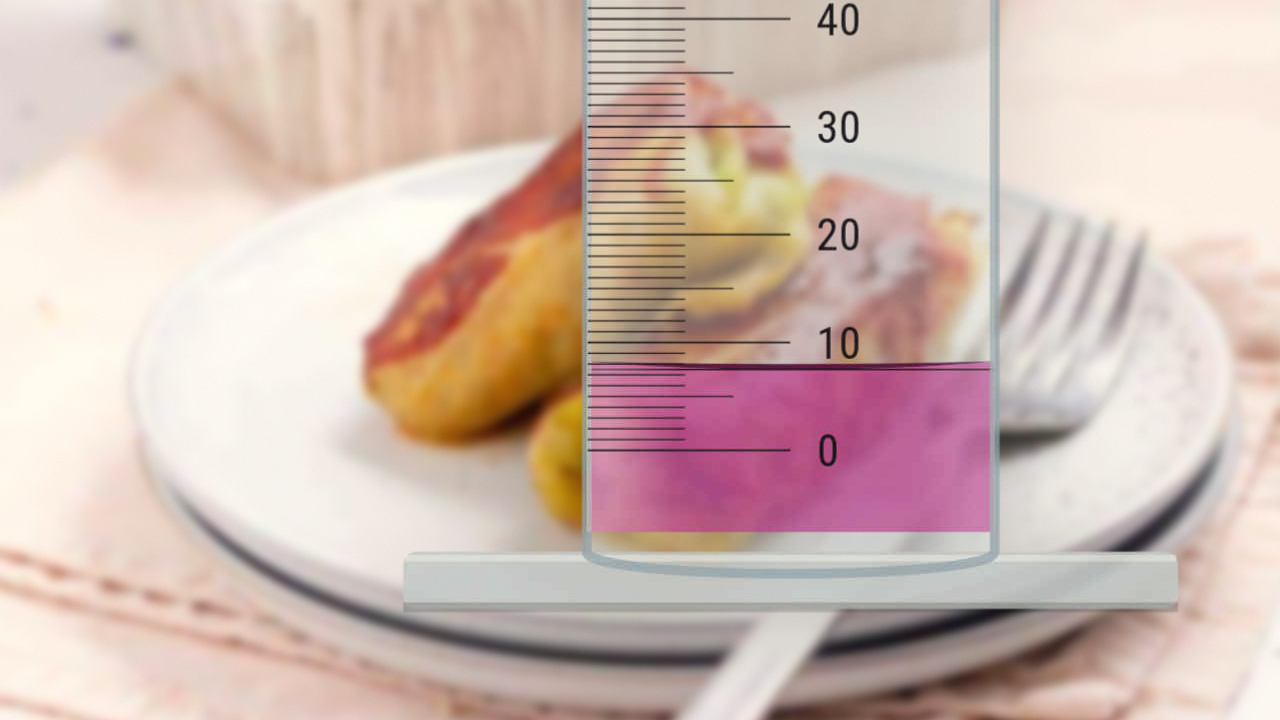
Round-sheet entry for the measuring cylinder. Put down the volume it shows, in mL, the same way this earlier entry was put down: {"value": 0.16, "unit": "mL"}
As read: {"value": 7.5, "unit": "mL"}
